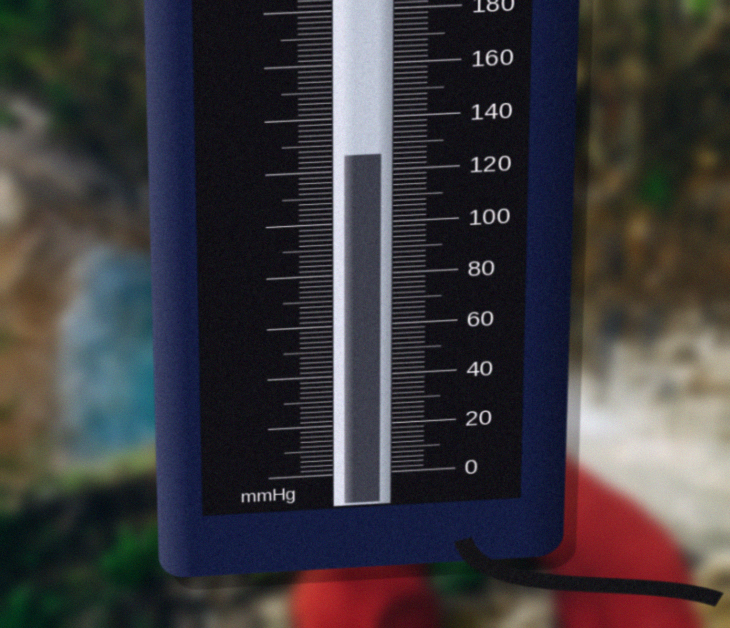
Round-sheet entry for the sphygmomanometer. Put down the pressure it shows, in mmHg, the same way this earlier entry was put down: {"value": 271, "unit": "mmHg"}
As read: {"value": 126, "unit": "mmHg"}
